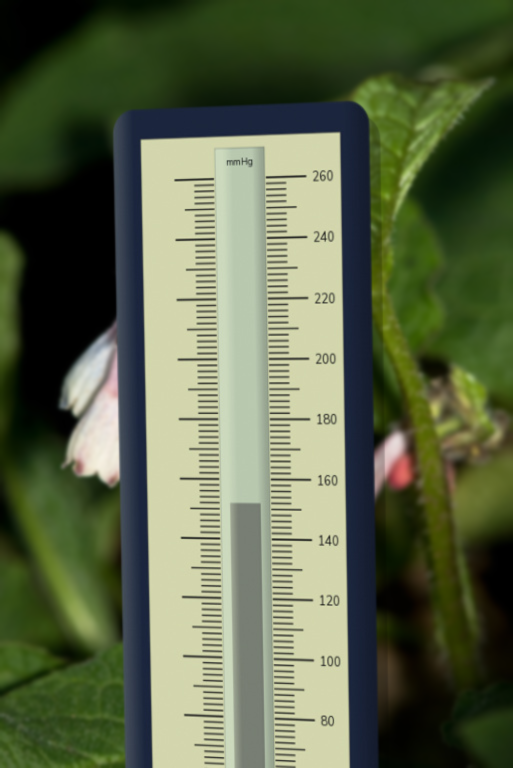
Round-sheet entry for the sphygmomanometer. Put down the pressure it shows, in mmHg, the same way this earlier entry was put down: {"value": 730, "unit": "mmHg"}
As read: {"value": 152, "unit": "mmHg"}
